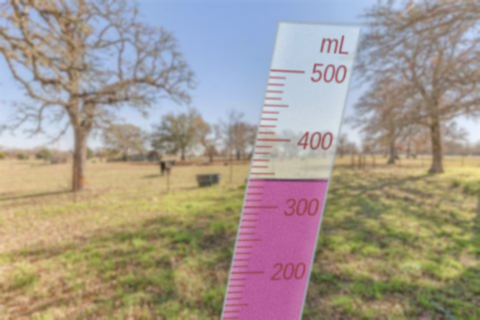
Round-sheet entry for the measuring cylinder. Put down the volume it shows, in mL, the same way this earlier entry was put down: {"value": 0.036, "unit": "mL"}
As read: {"value": 340, "unit": "mL"}
